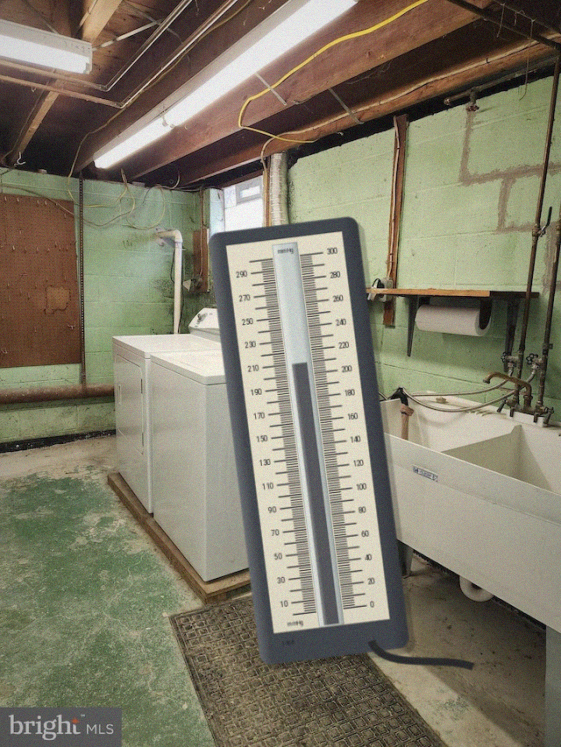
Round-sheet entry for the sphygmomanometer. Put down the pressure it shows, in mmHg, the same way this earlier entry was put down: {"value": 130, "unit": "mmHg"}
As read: {"value": 210, "unit": "mmHg"}
